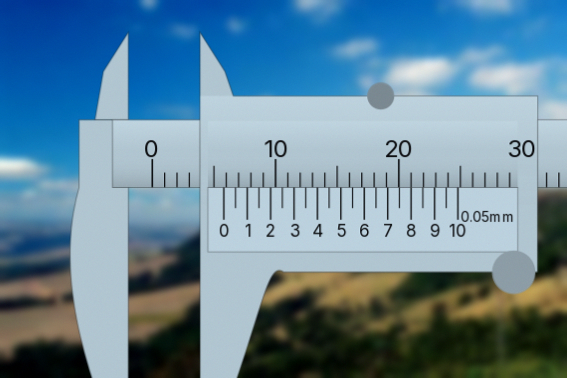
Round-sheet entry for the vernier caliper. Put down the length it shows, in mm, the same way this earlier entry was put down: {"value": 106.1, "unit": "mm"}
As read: {"value": 5.8, "unit": "mm"}
